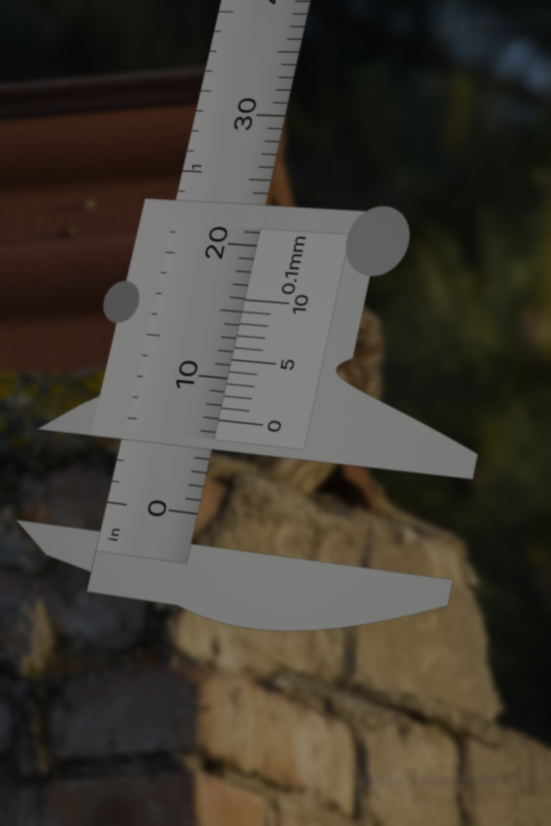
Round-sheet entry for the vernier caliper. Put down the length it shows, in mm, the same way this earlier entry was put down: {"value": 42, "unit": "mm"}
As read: {"value": 6.9, "unit": "mm"}
